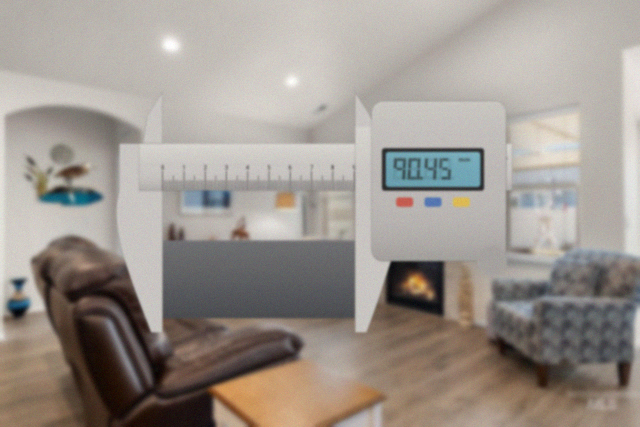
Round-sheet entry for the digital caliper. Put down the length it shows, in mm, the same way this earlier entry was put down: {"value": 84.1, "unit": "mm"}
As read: {"value": 90.45, "unit": "mm"}
